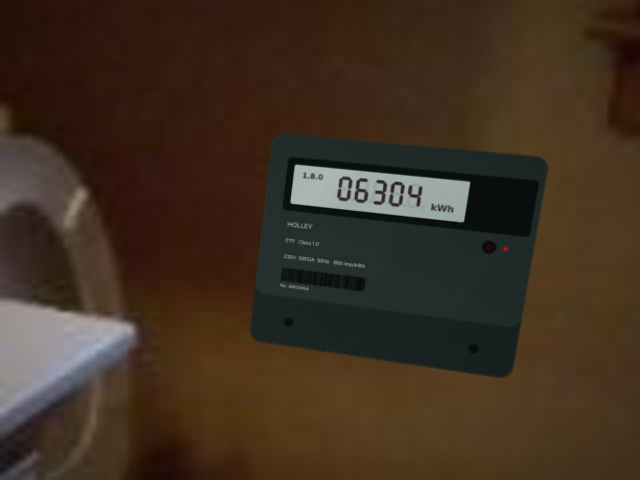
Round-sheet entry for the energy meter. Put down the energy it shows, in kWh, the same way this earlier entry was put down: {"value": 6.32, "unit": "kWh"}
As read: {"value": 6304, "unit": "kWh"}
